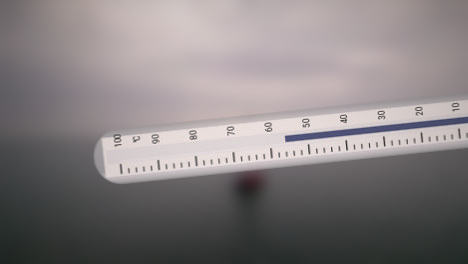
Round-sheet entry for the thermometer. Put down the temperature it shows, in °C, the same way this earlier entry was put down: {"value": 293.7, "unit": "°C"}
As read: {"value": 56, "unit": "°C"}
